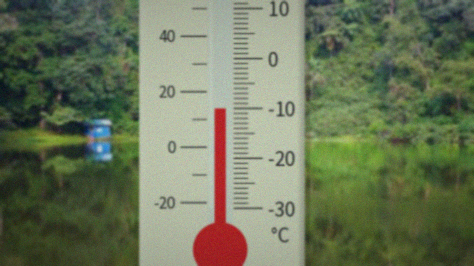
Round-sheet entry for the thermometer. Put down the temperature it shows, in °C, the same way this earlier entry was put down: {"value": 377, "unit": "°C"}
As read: {"value": -10, "unit": "°C"}
